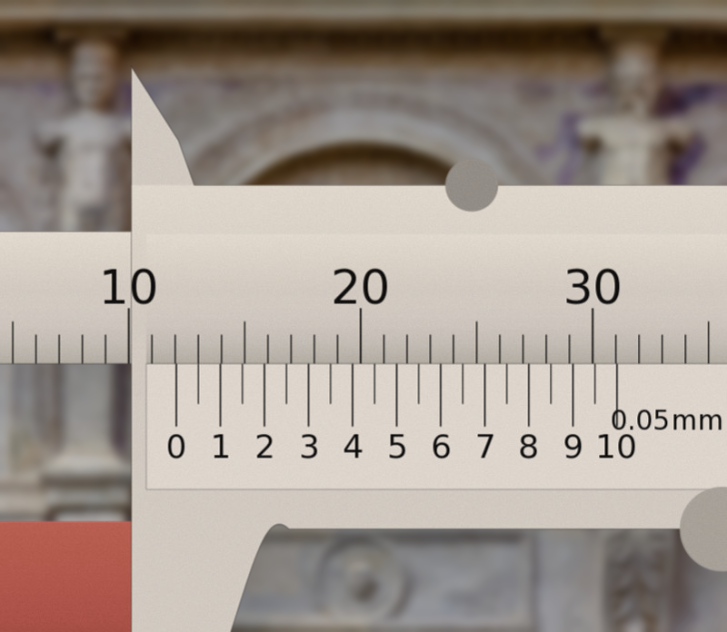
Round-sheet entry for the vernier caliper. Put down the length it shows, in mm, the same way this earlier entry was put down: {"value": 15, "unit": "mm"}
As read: {"value": 12.05, "unit": "mm"}
